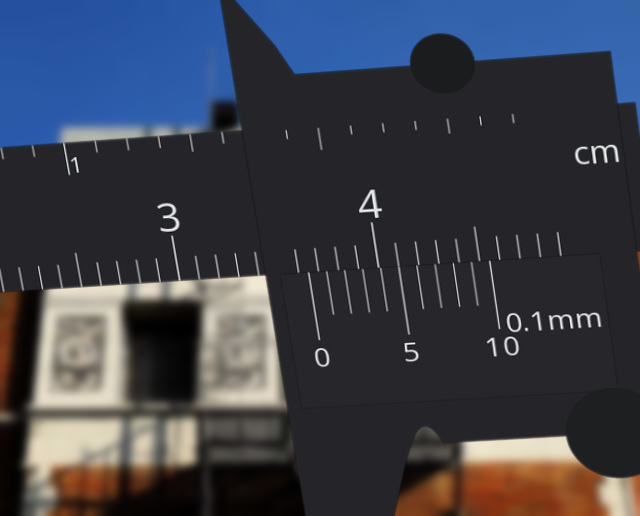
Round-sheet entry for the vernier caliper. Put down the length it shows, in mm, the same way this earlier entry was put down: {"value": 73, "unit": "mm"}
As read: {"value": 36.5, "unit": "mm"}
